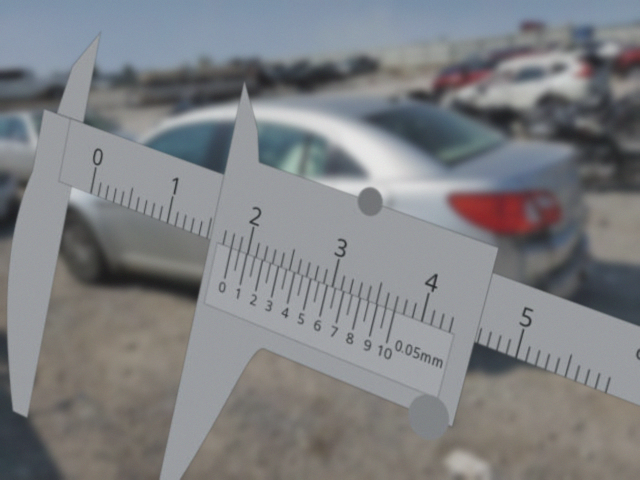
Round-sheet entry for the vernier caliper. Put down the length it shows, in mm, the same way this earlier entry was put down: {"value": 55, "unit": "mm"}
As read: {"value": 18.0, "unit": "mm"}
